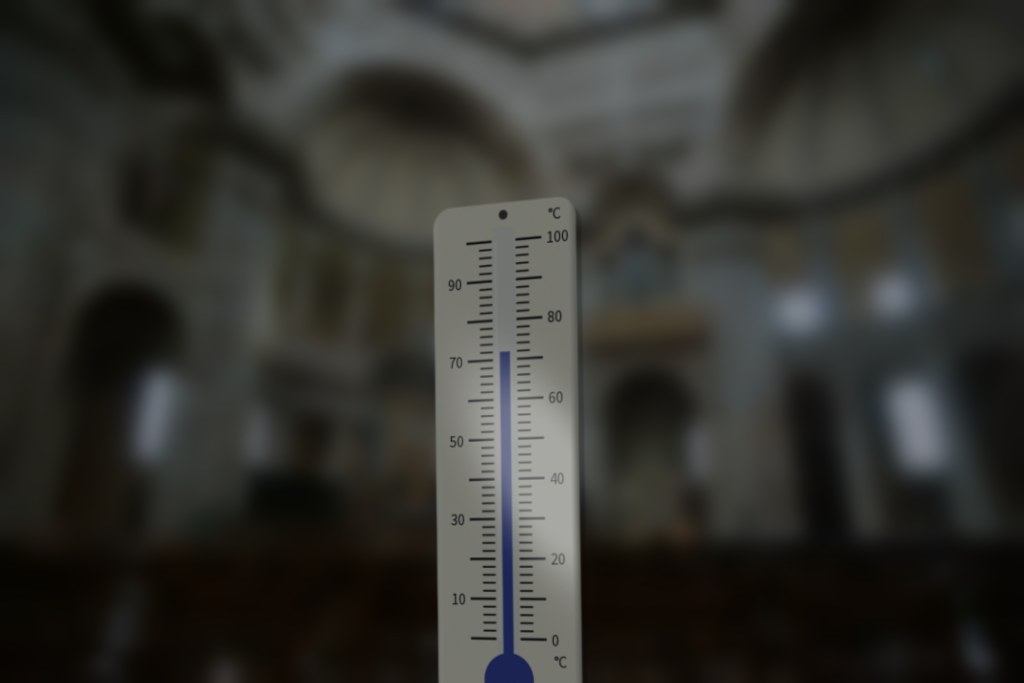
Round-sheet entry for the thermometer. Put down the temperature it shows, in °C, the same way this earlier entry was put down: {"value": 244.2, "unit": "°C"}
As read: {"value": 72, "unit": "°C"}
